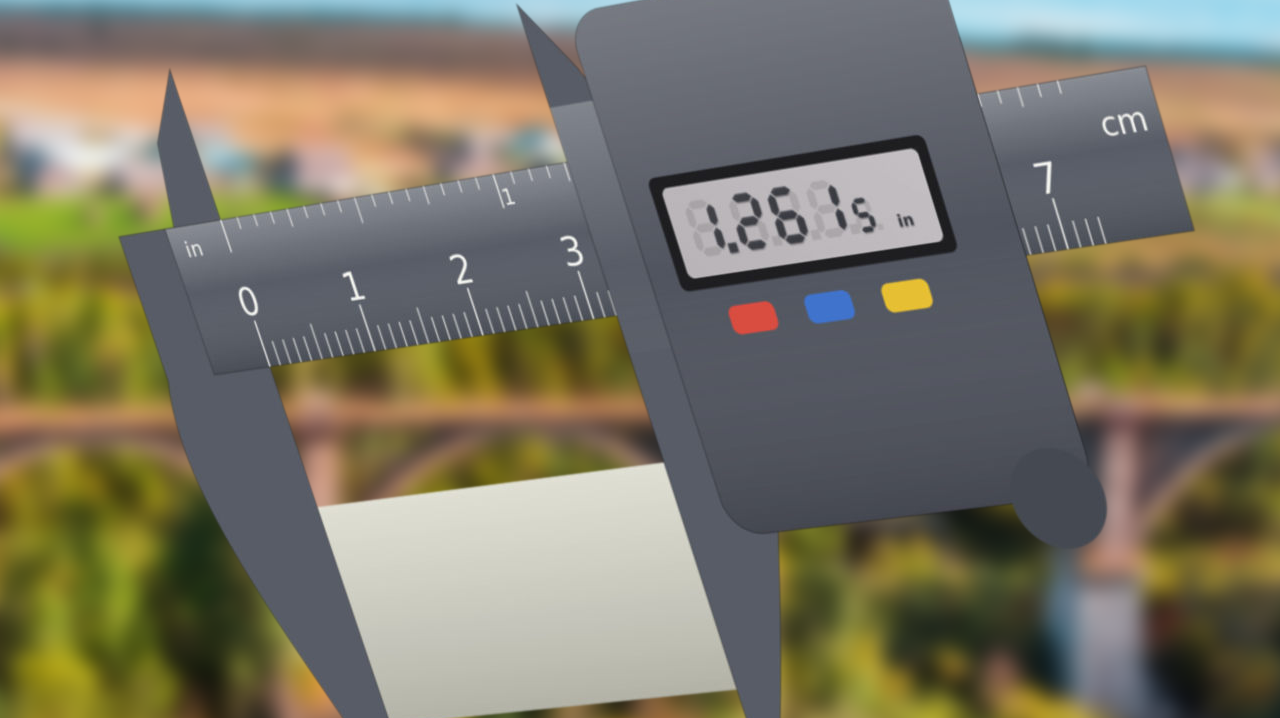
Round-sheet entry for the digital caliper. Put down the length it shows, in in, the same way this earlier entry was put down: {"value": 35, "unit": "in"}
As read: {"value": 1.2615, "unit": "in"}
